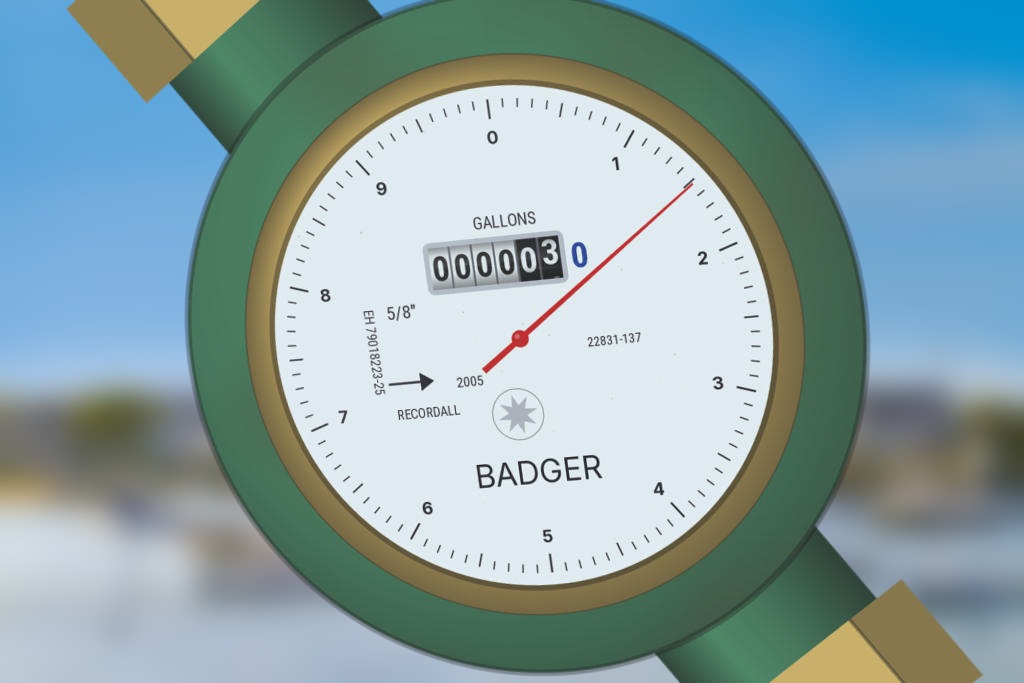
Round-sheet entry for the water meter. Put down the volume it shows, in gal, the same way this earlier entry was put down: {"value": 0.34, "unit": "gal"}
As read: {"value": 31.5, "unit": "gal"}
